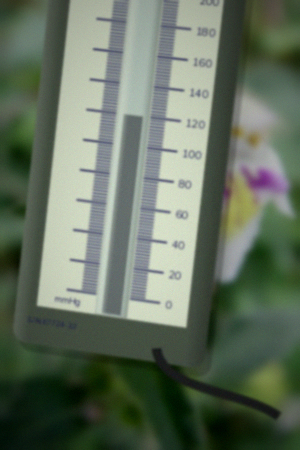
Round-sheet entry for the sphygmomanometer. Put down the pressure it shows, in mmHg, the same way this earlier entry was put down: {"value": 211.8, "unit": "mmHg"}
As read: {"value": 120, "unit": "mmHg"}
